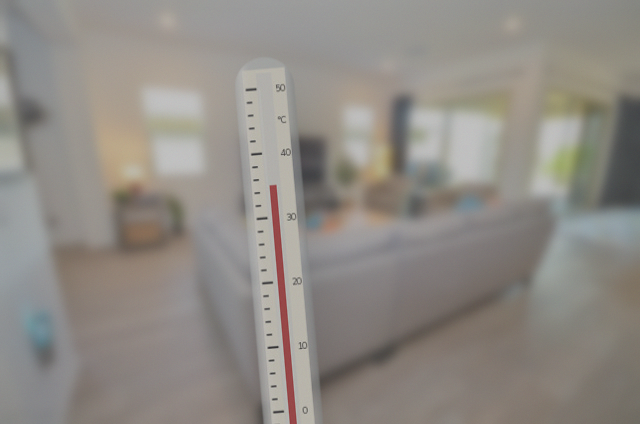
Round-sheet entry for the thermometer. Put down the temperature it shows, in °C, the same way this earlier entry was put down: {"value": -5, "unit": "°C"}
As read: {"value": 35, "unit": "°C"}
